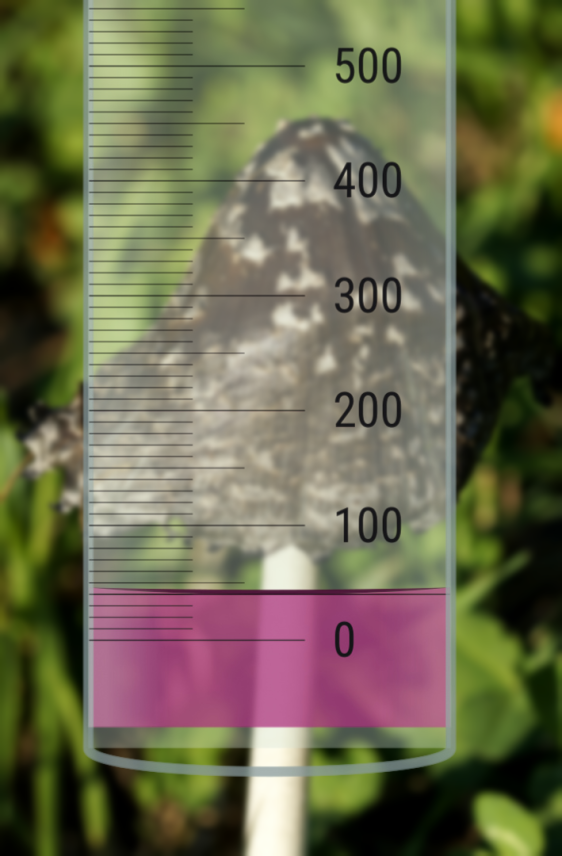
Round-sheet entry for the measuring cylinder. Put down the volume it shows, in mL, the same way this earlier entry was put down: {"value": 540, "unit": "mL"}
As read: {"value": 40, "unit": "mL"}
